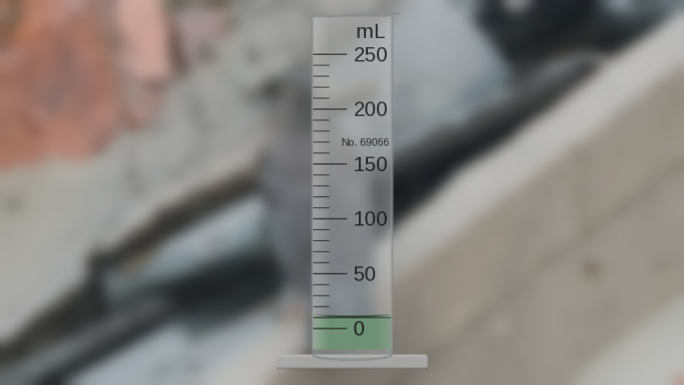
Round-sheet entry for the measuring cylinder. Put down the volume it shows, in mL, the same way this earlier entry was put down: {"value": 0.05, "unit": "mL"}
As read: {"value": 10, "unit": "mL"}
